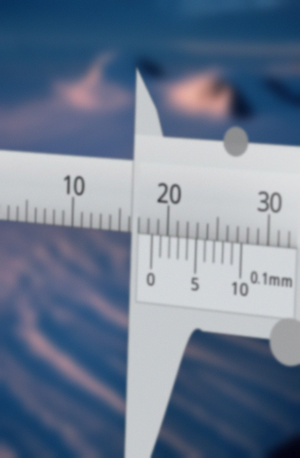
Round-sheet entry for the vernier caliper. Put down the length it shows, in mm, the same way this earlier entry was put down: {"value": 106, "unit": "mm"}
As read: {"value": 18.4, "unit": "mm"}
